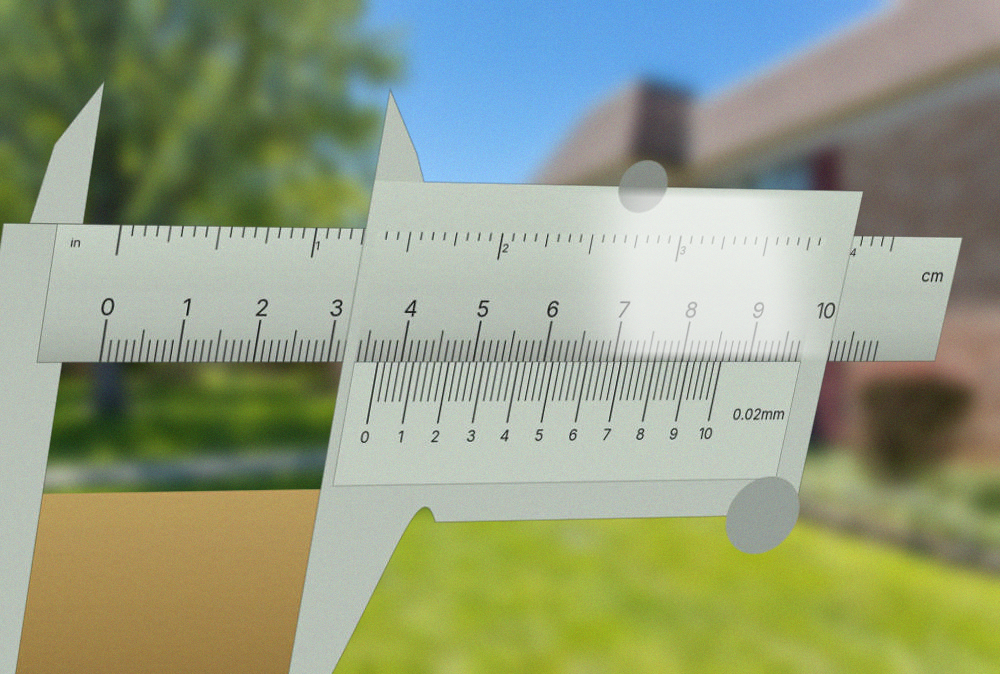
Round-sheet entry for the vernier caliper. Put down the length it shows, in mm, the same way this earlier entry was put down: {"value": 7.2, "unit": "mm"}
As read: {"value": 36.8, "unit": "mm"}
